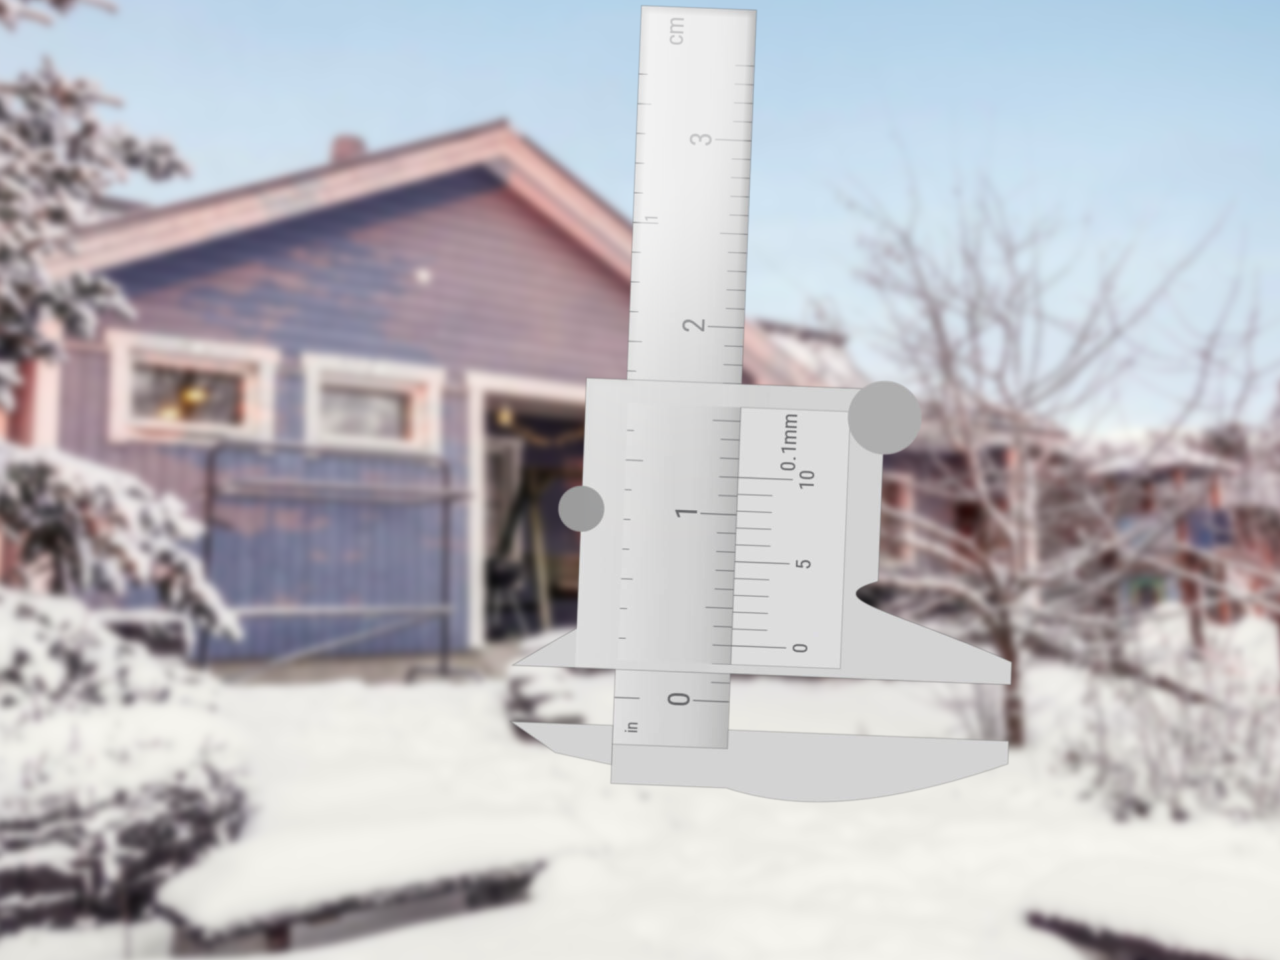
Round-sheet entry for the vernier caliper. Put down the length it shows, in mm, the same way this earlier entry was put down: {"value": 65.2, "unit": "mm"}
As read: {"value": 3.0, "unit": "mm"}
